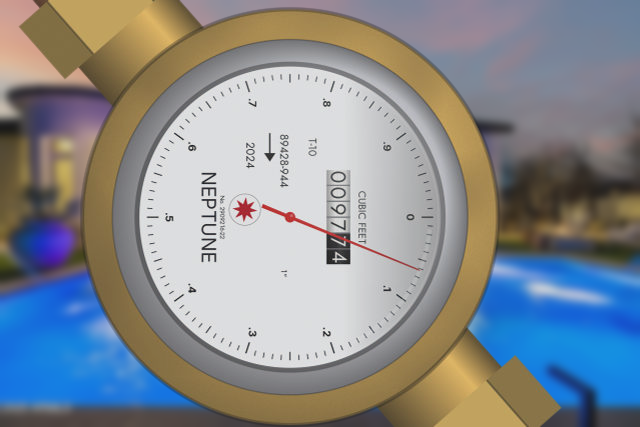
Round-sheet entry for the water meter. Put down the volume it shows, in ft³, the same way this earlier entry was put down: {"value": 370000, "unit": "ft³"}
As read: {"value": 9774.06, "unit": "ft³"}
